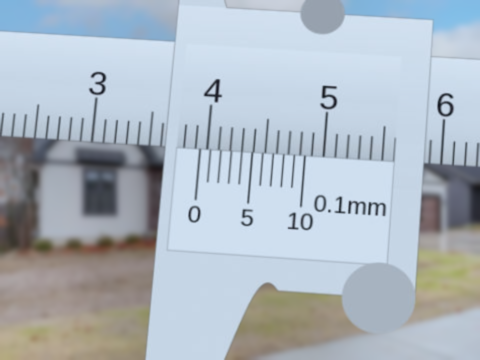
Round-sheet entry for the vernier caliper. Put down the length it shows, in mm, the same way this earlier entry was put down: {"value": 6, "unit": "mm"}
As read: {"value": 39.4, "unit": "mm"}
